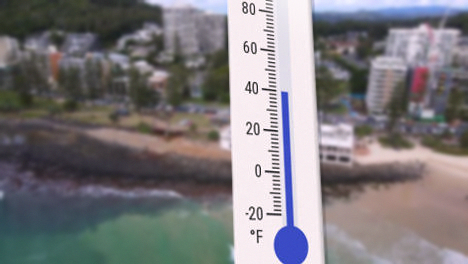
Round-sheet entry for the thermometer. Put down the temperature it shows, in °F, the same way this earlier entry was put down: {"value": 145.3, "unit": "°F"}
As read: {"value": 40, "unit": "°F"}
